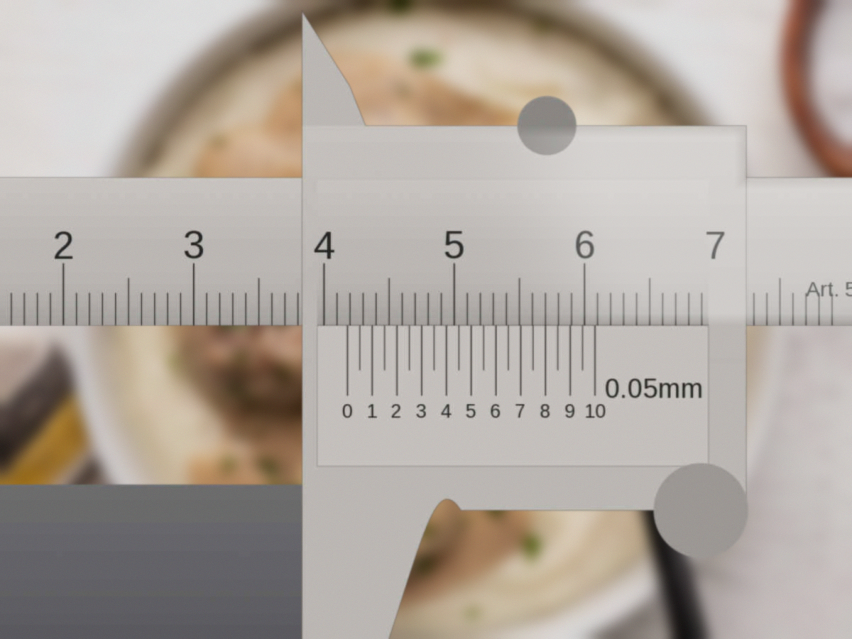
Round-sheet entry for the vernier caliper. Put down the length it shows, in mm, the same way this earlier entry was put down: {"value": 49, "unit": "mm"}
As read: {"value": 41.8, "unit": "mm"}
